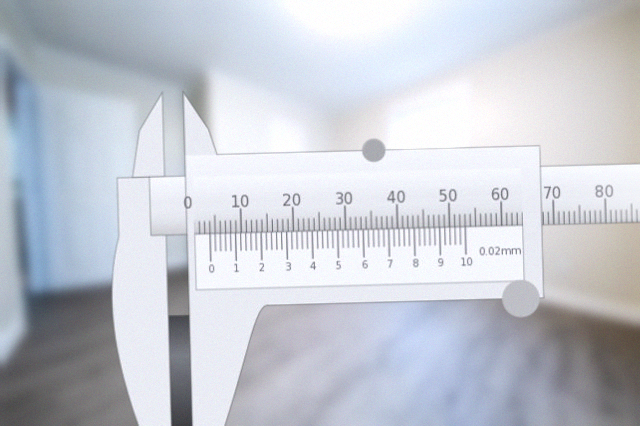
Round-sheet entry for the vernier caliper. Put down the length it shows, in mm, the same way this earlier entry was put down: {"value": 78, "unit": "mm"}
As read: {"value": 4.0, "unit": "mm"}
